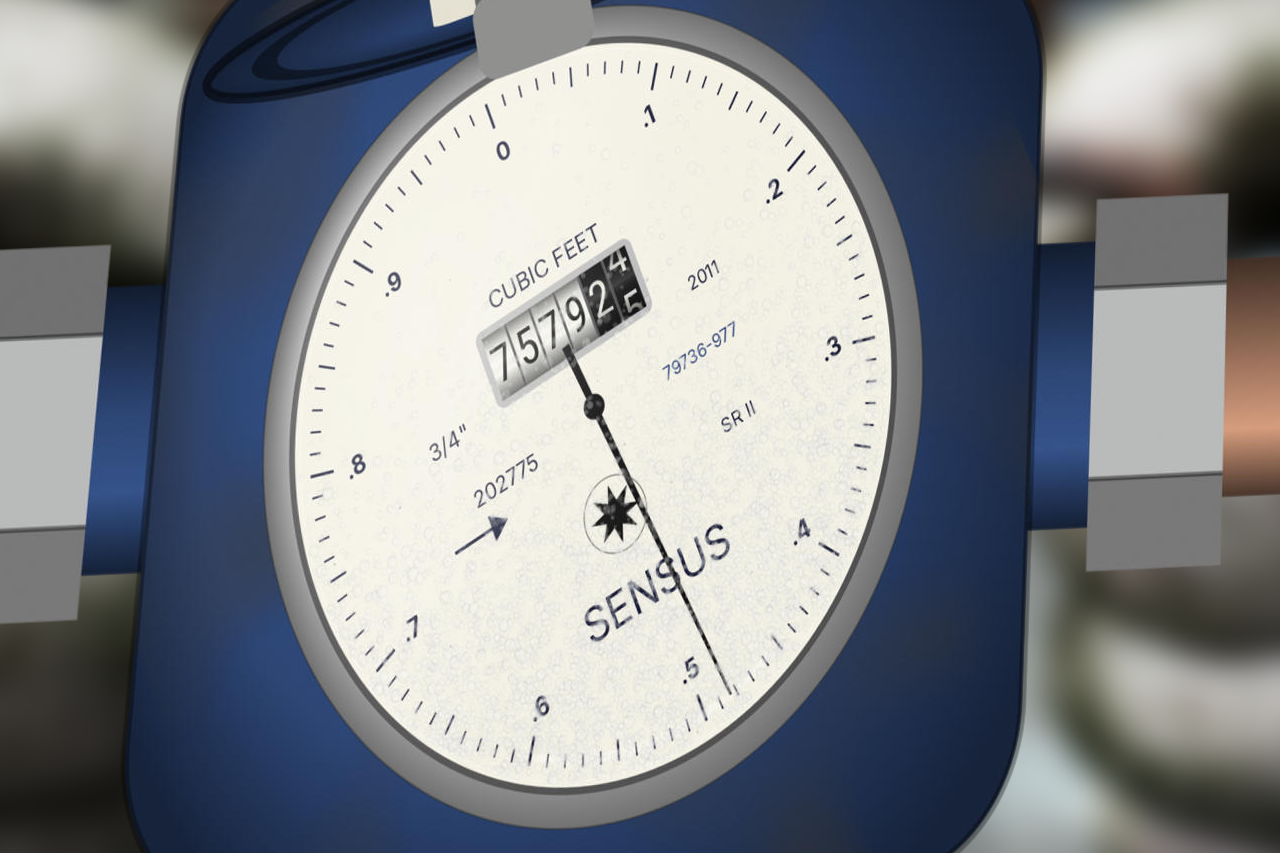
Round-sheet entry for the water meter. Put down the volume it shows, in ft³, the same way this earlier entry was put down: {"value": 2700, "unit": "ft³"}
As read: {"value": 757924.48, "unit": "ft³"}
